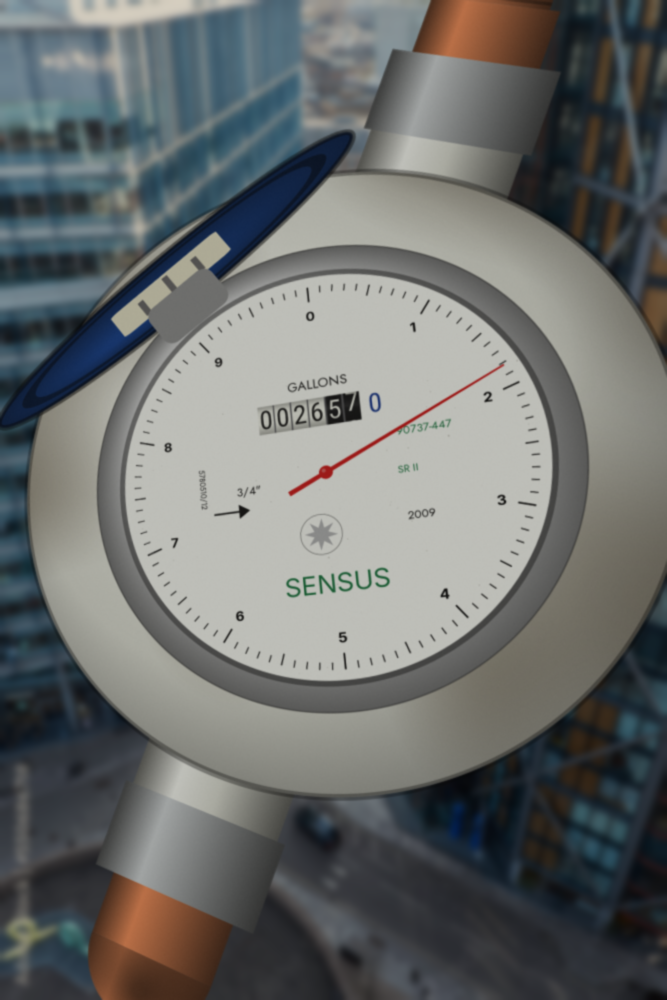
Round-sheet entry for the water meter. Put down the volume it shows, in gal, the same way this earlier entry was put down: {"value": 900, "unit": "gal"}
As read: {"value": 26571.8, "unit": "gal"}
